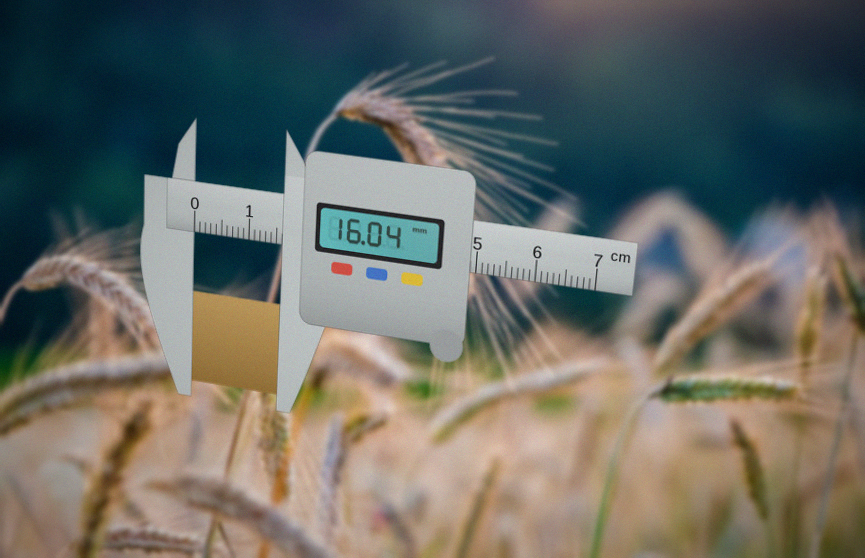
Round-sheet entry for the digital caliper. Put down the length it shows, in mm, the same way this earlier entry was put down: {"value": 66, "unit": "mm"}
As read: {"value": 16.04, "unit": "mm"}
